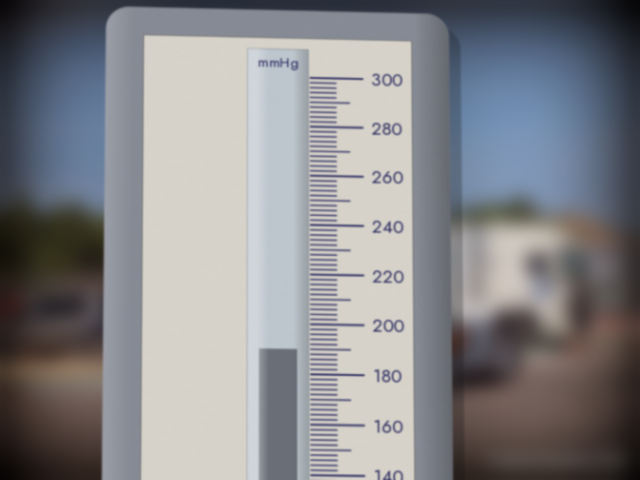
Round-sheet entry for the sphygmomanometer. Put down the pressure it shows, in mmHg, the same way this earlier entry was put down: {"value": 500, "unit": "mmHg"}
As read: {"value": 190, "unit": "mmHg"}
